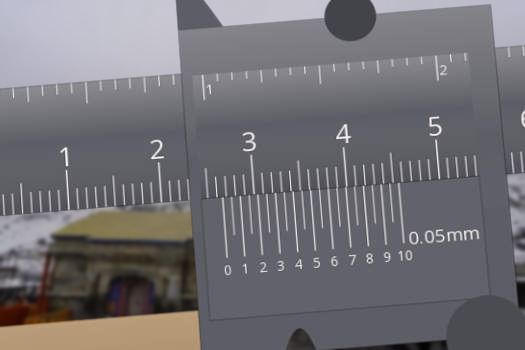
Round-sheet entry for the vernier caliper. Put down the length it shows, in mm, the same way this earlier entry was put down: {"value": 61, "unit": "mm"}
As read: {"value": 26.6, "unit": "mm"}
